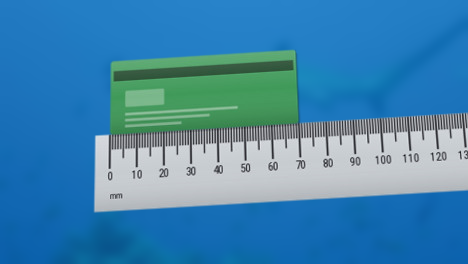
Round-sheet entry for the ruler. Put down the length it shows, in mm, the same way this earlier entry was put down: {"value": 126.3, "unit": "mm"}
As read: {"value": 70, "unit": "mm"}
